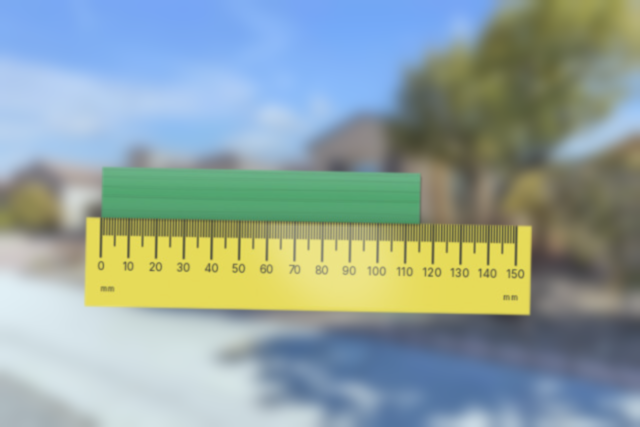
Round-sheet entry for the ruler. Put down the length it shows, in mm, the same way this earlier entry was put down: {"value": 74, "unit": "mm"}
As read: {"value": 115, "unit": "mm"}
